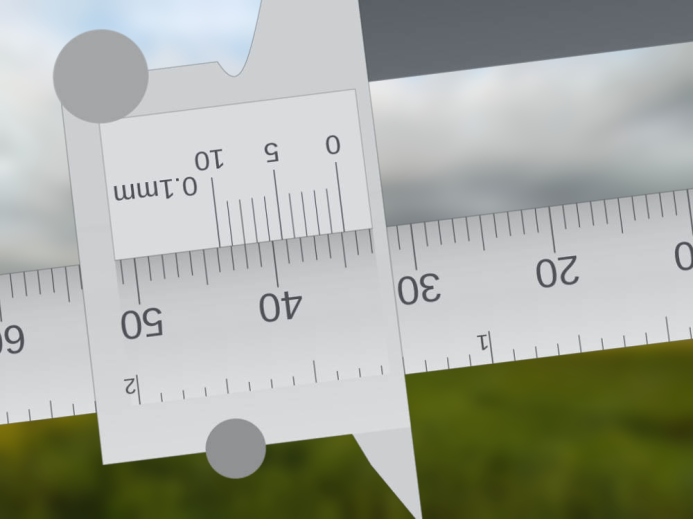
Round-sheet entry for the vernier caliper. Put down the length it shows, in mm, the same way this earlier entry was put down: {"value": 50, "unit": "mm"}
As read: {"value": 34.8, "unit": "mm"}
